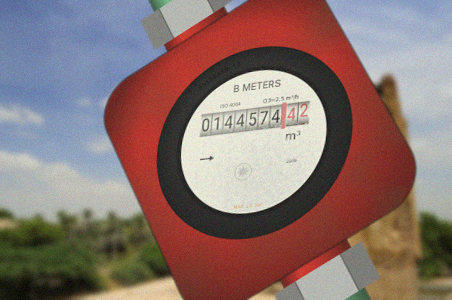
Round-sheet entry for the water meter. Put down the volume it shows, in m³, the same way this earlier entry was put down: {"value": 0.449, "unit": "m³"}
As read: {"value": 144574.42, "unit": "m³"}
